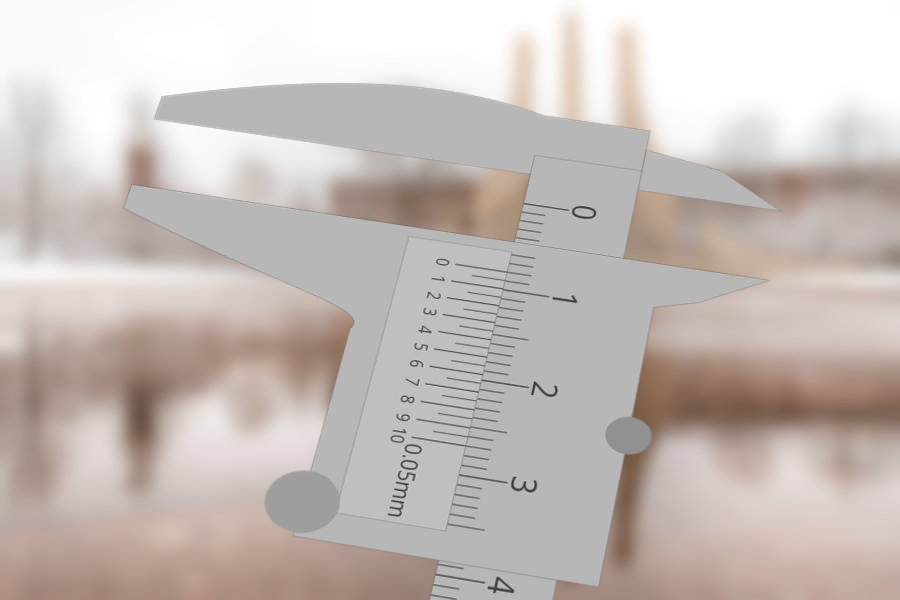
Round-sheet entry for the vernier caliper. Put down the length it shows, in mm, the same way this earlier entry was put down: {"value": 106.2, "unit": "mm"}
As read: {"value": 8.0, "unit": "mm"}
